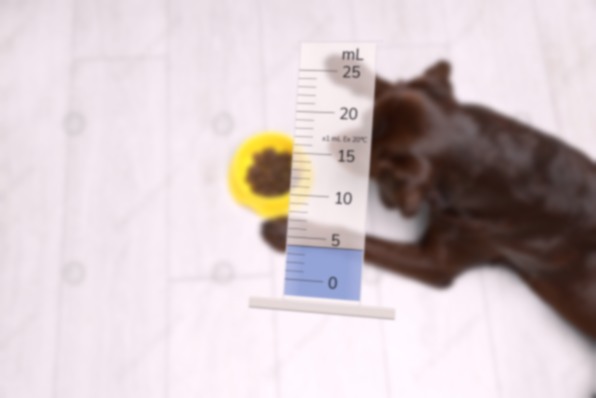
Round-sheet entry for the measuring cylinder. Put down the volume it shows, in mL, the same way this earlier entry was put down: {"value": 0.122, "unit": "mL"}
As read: {"value": 4, "unit": "mL"}
